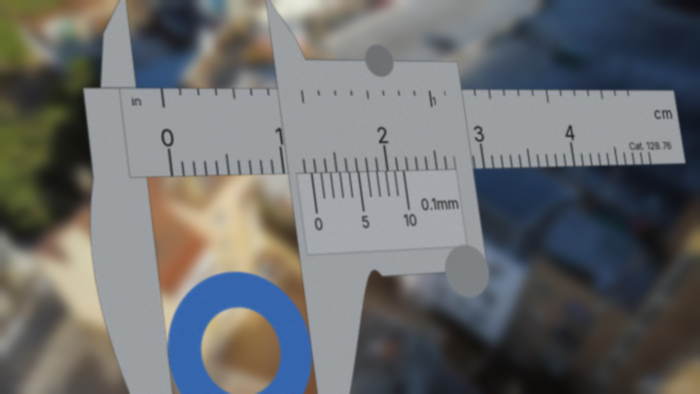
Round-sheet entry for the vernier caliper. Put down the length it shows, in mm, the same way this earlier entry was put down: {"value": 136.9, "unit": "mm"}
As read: {"value": 12.6, "unit": "mm"}
